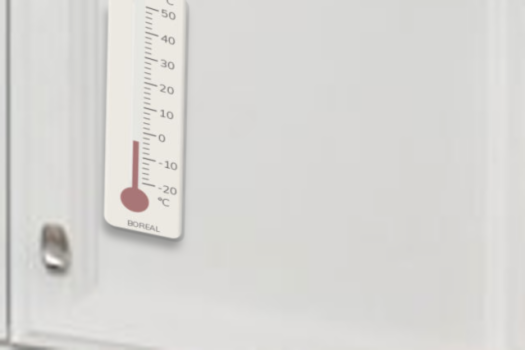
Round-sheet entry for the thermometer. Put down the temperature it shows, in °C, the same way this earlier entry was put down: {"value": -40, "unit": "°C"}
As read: {"value": -4, "unit": "°C"}
